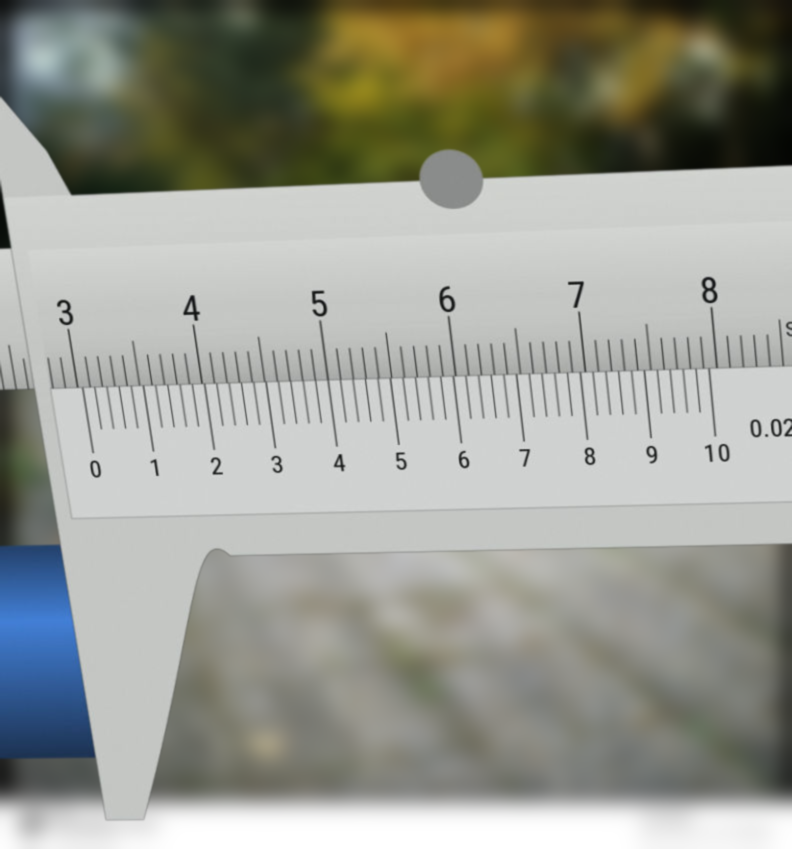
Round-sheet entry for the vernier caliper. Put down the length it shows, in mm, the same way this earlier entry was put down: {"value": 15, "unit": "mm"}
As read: {"value": 30.4, "unit": "mm"}
